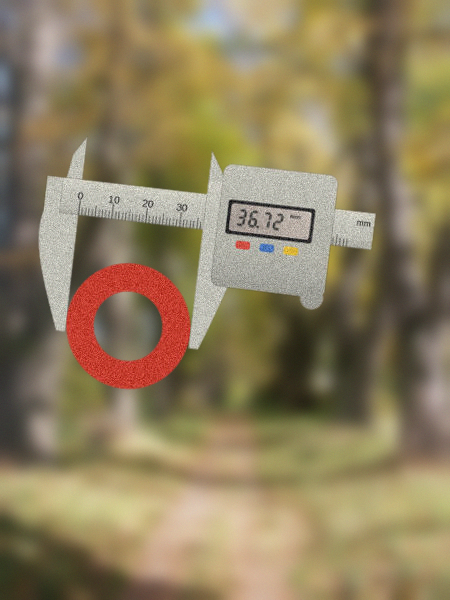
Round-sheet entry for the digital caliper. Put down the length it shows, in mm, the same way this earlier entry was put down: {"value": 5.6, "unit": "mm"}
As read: {"value": 36.72, "unit": "mm"}
